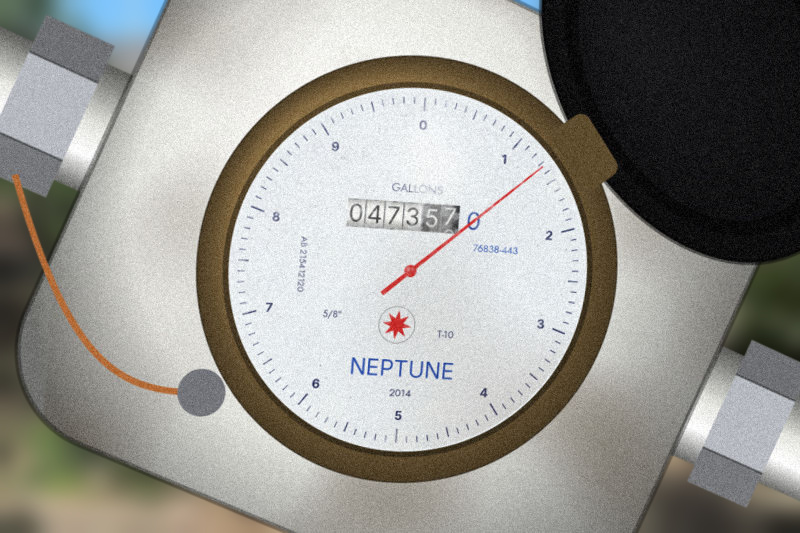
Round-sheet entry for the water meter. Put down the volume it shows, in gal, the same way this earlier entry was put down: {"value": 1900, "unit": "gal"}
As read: {"value": 473571.3, "unit": "gal"}
